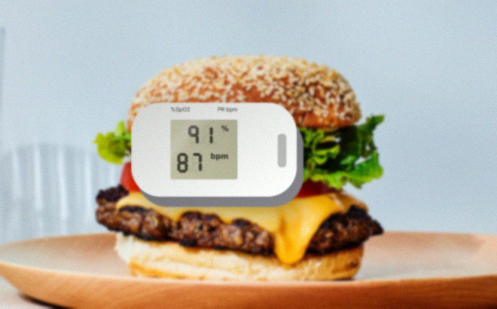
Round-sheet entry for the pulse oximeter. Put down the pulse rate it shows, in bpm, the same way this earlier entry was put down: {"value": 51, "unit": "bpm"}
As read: {"value": 87, "unit": "bpm"}
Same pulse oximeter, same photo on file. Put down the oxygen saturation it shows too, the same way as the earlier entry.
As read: {"value": 91, "unit": "%"}
